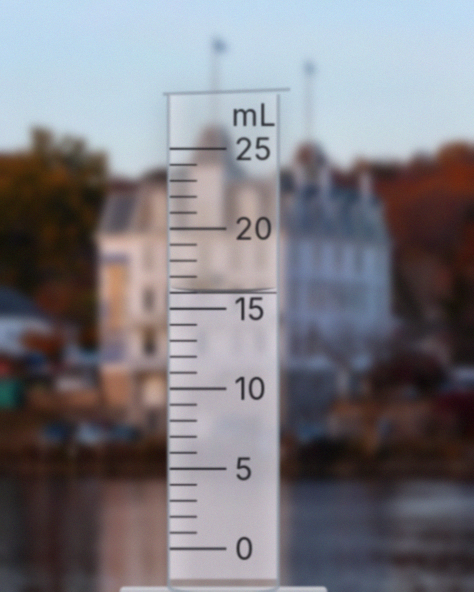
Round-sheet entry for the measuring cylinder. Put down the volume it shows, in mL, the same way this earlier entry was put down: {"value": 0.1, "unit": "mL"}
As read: {"value": 16, "unit": "mL"}
